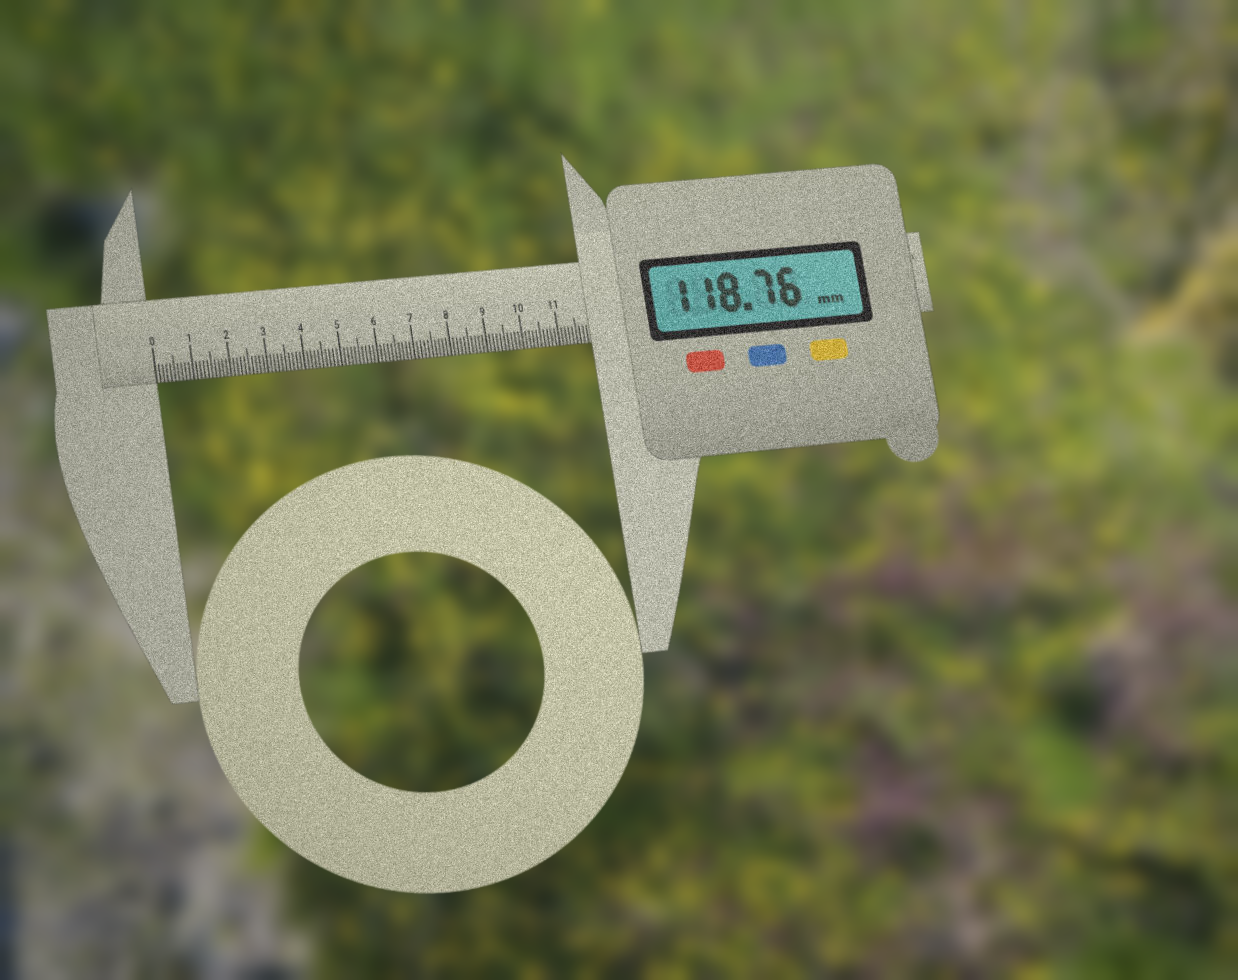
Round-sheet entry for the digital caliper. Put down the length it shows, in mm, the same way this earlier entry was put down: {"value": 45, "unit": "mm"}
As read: {"value": 118.76, "unit": "mm"}
